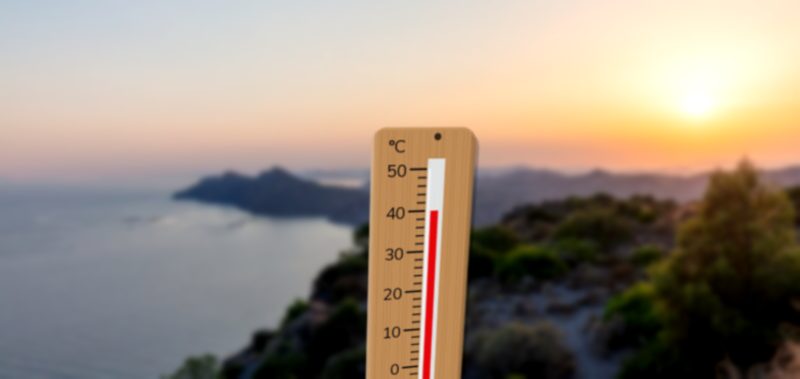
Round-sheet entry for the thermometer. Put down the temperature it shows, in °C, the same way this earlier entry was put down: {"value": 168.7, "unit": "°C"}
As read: {"value": 40, "unit": "°C"}
